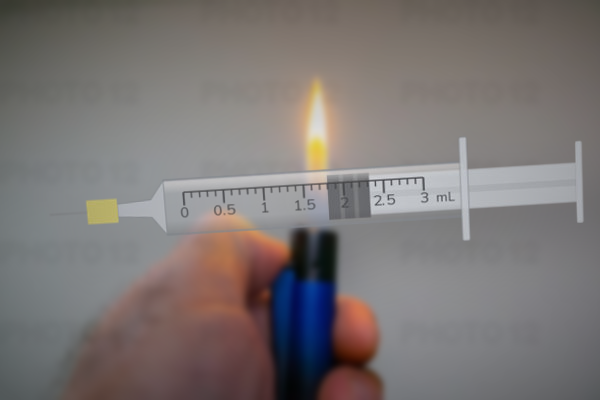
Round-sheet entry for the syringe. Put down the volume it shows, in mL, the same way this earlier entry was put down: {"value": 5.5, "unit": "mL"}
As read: {"value": 1.8, "unit": "mL"}
